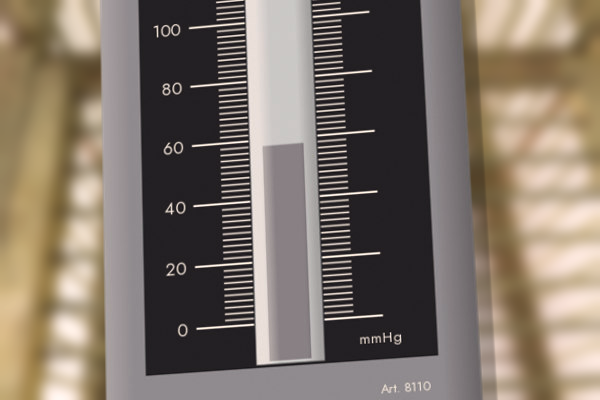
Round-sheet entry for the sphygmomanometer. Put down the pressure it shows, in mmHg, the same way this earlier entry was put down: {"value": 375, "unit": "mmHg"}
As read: {"value": 58, "unit": "mmHg"}
